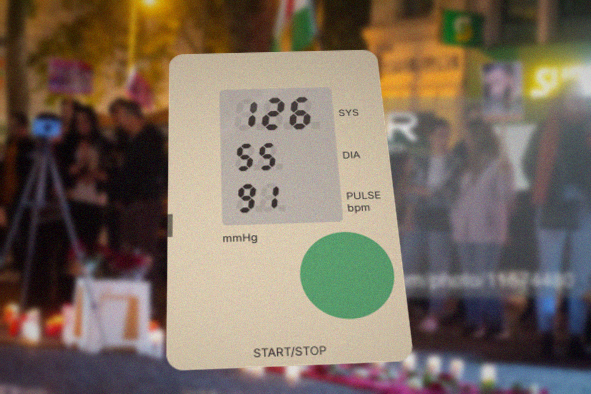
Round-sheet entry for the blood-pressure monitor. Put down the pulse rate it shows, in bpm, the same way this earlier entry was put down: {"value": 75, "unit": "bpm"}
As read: {"value": 91, "unit": "bpm"}
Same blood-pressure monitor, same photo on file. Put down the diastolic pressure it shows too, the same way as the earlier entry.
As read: {"value": 55, "unit": "mmHg"}
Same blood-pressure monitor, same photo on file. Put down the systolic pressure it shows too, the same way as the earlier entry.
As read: {"value": 126, "unit": "mmHg"}
